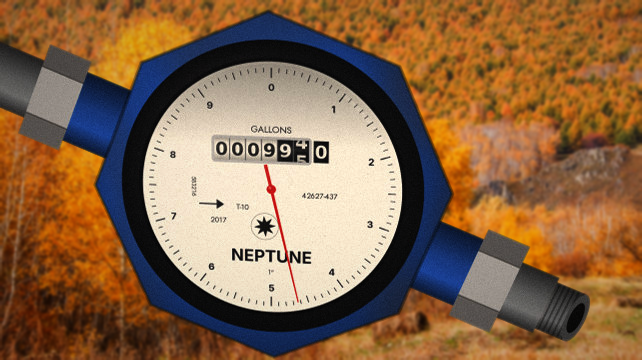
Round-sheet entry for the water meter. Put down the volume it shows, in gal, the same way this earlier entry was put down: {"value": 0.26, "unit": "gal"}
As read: {"value": 9944.6, "unit": "gal"}
